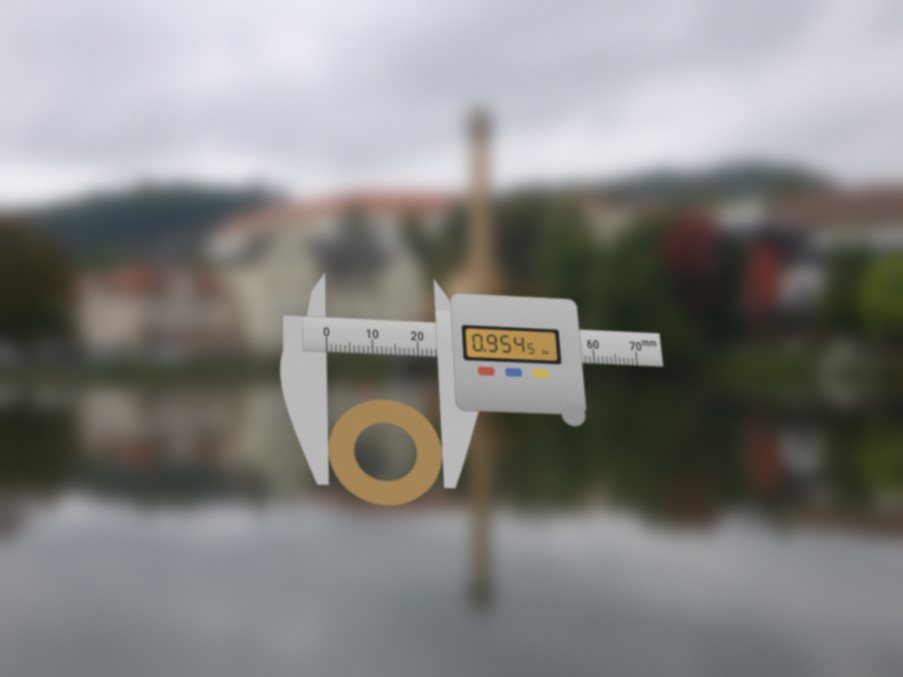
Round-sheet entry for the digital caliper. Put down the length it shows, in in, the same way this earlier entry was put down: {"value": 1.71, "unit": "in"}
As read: {"value": 0.9545, "unit": "in"}
